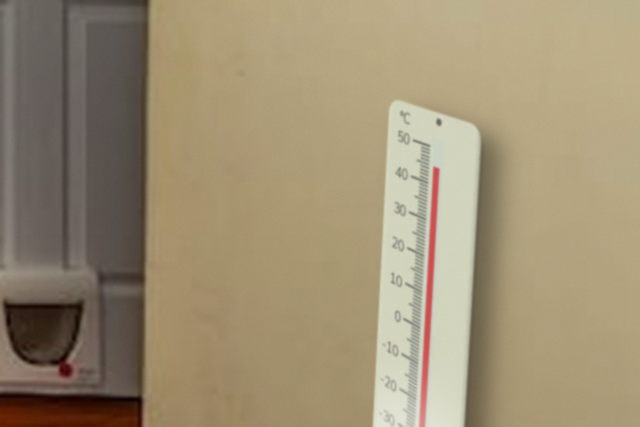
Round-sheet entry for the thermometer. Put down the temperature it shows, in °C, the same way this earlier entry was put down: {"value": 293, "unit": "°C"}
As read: {"value": 45, "unit": "°C"}
